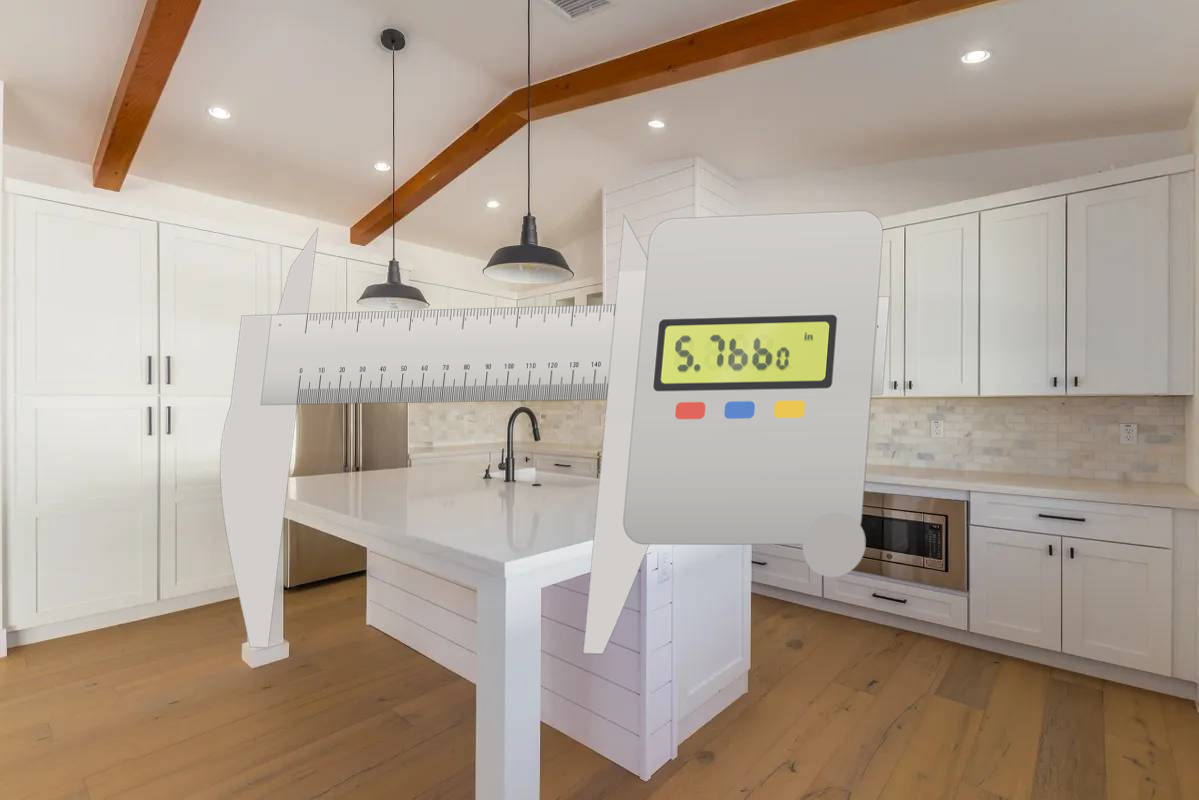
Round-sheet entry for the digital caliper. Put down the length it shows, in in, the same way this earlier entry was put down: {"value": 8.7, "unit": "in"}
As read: {"value": 5.7660, "unit": "in"}
